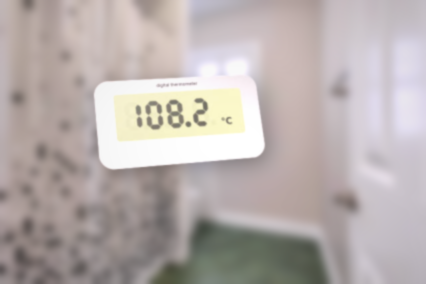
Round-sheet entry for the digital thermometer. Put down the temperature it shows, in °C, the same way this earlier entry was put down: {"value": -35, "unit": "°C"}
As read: {"value": 108.2, "unit": "°C"}
